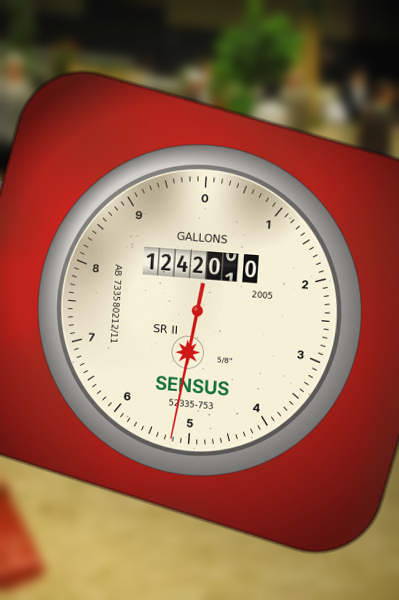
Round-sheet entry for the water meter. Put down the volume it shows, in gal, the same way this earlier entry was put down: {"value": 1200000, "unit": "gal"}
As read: {"value": 1242005.2, "unit": "gal"}
